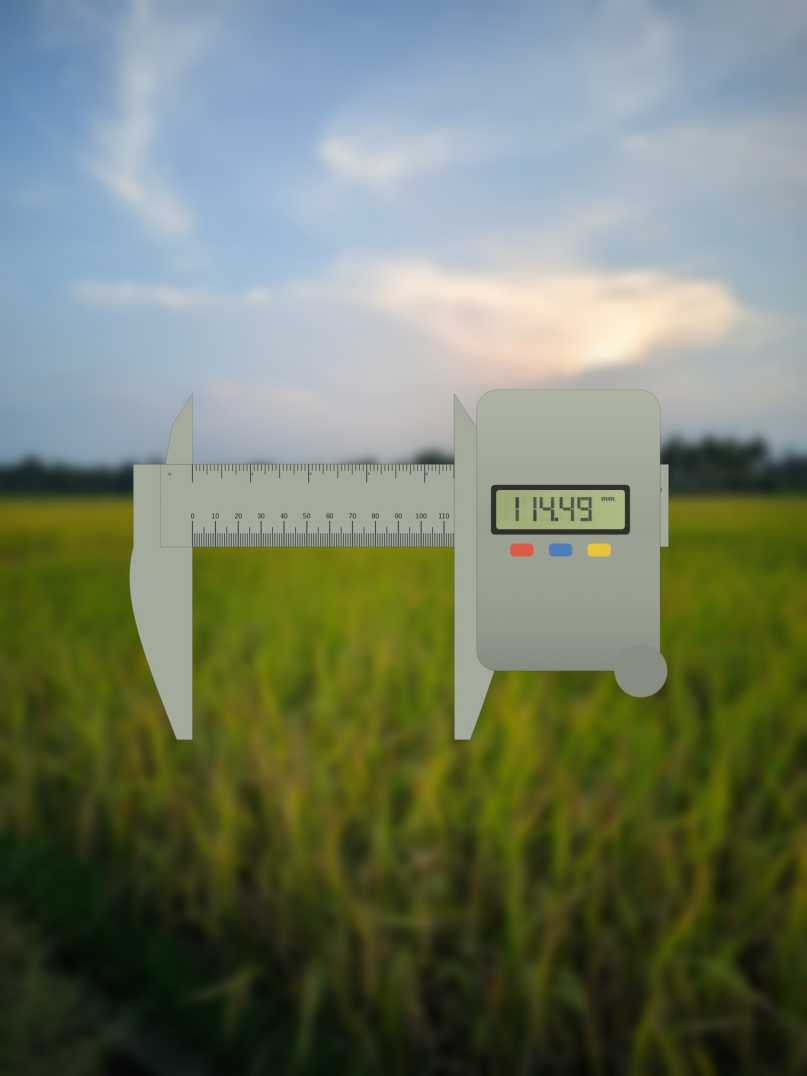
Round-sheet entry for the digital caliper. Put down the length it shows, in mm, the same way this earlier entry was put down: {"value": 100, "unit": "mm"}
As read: {"value": 114.49, "unit": "mm"}
